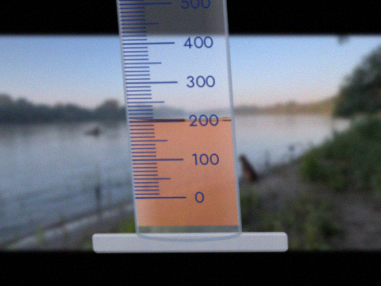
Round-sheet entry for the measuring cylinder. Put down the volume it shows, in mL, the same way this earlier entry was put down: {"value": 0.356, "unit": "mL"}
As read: {"value": 200, "unit": "mL"}
